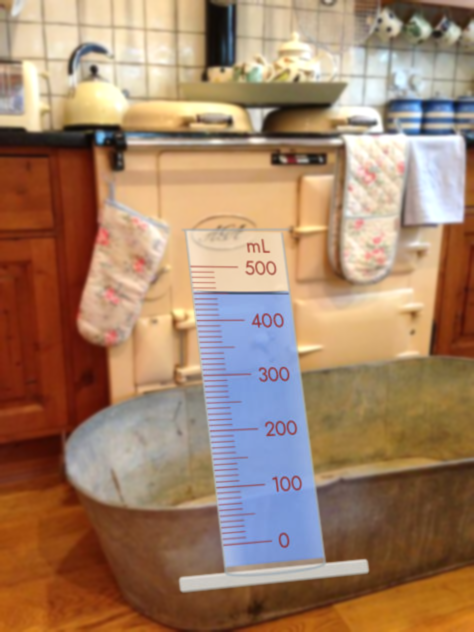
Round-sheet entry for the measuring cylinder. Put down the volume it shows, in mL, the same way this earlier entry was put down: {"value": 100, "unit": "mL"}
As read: {"value": 450, "unit": "mL"}
